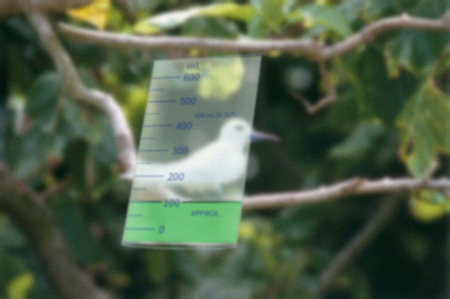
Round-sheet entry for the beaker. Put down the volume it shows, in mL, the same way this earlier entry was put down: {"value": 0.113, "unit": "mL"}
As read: {"value": 100, "unit": "mL"}
